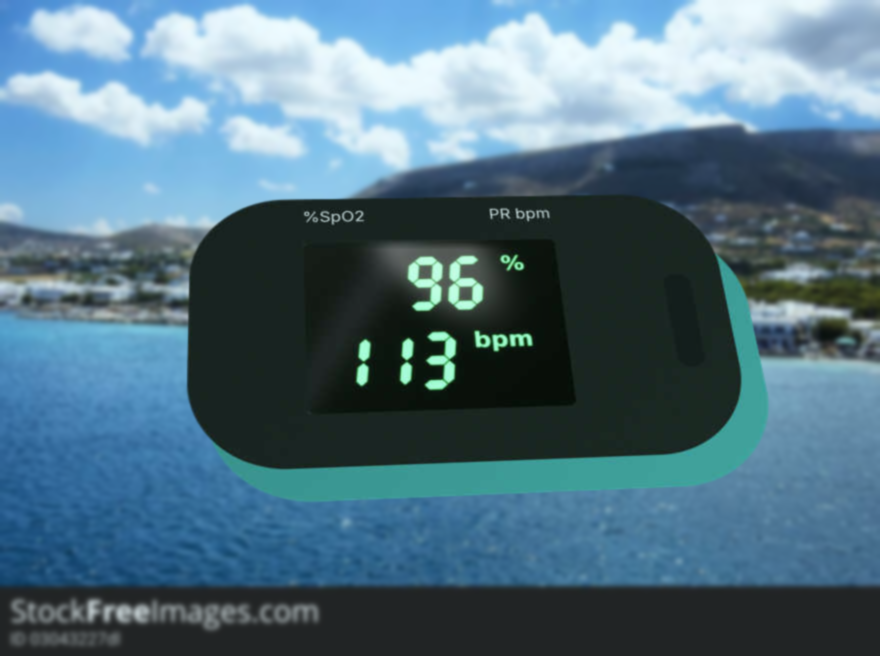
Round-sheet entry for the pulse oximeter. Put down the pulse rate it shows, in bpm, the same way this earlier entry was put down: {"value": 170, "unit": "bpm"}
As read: {"value": 113, "unit": "bpm"}
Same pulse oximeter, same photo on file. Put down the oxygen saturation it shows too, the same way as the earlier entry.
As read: {"value": 96, "unit": "%"}
